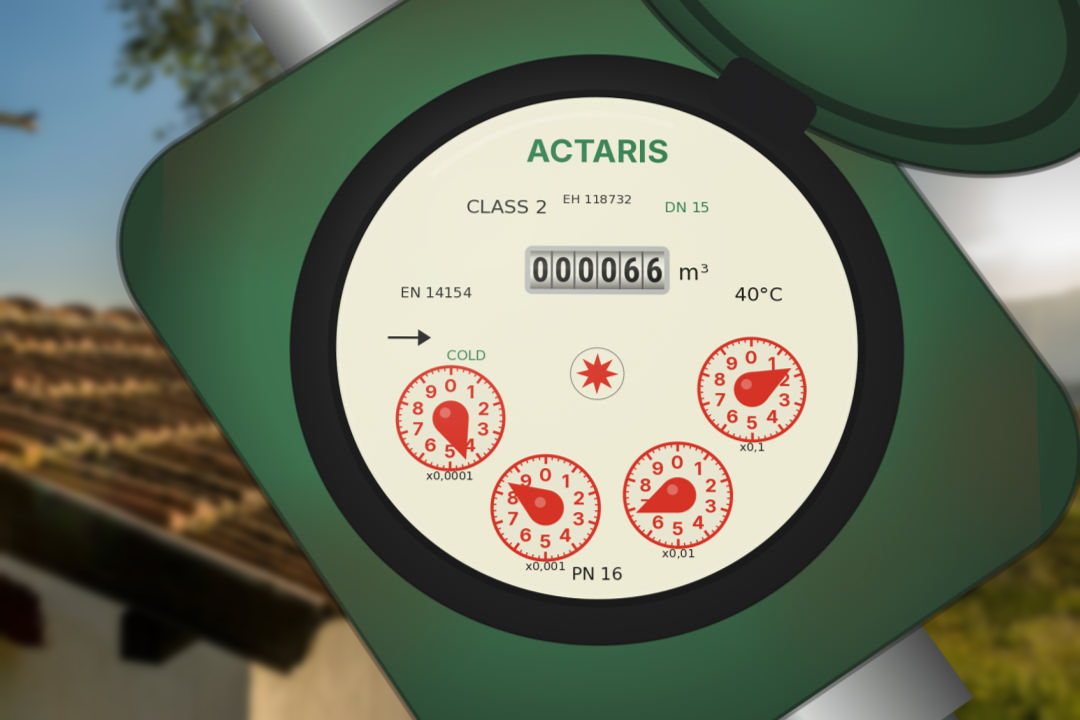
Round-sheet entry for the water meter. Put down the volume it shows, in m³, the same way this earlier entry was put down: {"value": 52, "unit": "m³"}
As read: {"value": 66.1684, "unit": "m³"}
